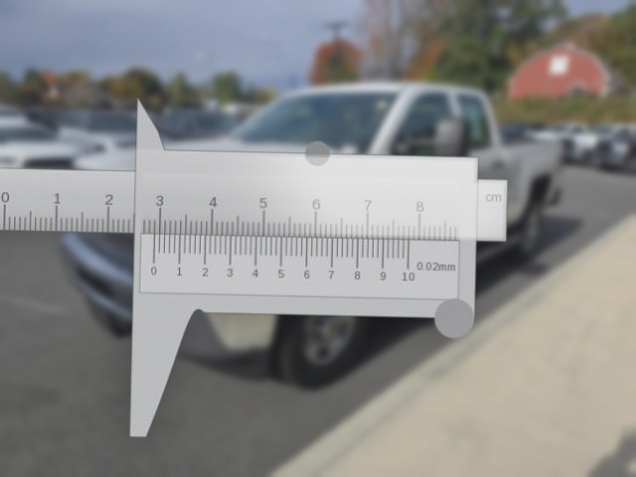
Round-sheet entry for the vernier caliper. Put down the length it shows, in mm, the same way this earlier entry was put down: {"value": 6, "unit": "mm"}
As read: {"value": 29.0, "unit": "mm"}
